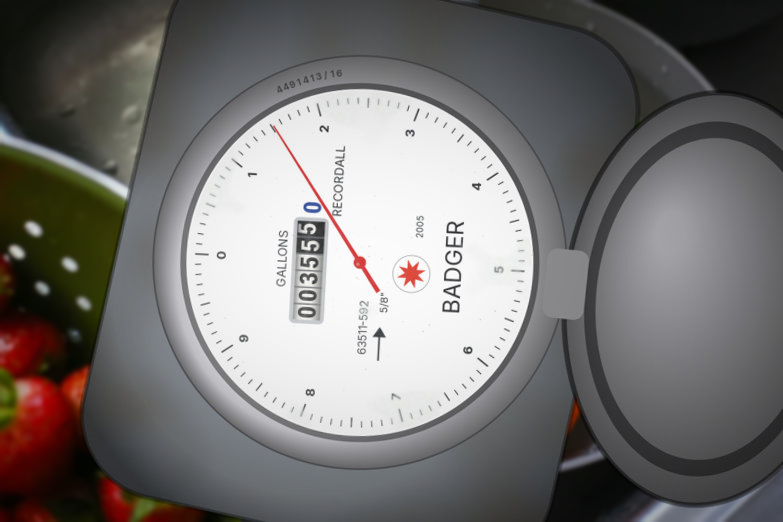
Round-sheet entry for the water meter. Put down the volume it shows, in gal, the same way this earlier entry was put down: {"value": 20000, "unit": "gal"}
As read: {"value": 35551.5, "unit": "gal"}
